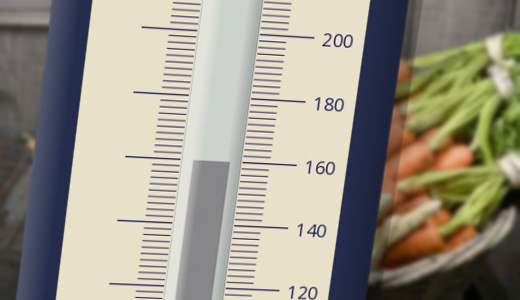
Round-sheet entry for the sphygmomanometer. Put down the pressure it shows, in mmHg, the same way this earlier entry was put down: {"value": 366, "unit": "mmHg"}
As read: {"value": 160, "unit": "mmHg"}
